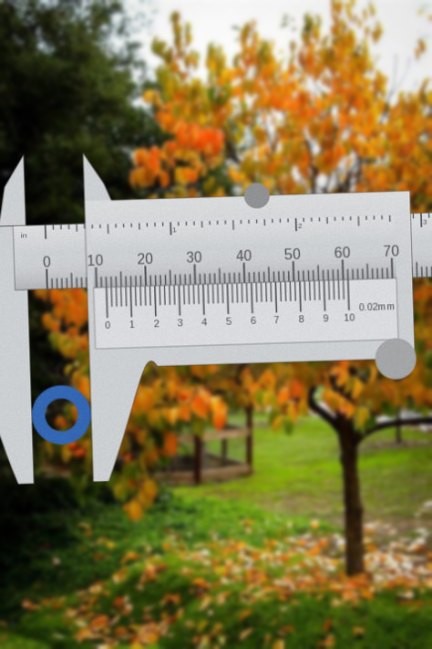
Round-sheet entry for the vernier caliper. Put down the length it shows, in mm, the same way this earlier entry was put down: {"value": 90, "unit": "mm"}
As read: {"value": 12.0, "unit": "mm"}
